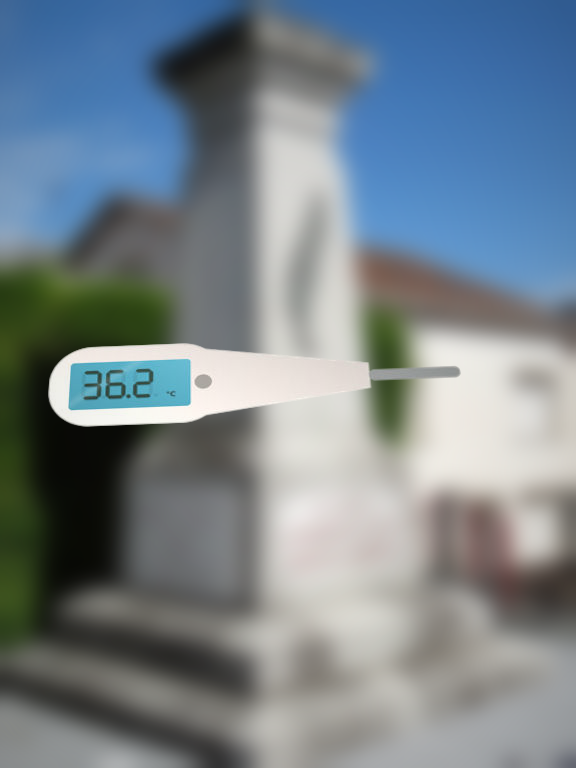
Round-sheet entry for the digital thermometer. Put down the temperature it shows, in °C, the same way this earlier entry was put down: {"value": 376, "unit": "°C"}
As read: {"value": 36.2, "unit": "°C"}
